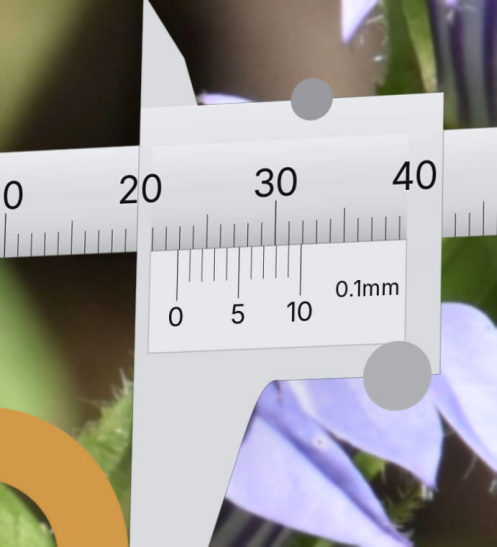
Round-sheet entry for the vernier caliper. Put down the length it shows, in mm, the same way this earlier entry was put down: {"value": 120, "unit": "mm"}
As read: {"value": 22.9, "unit": "mm"}
